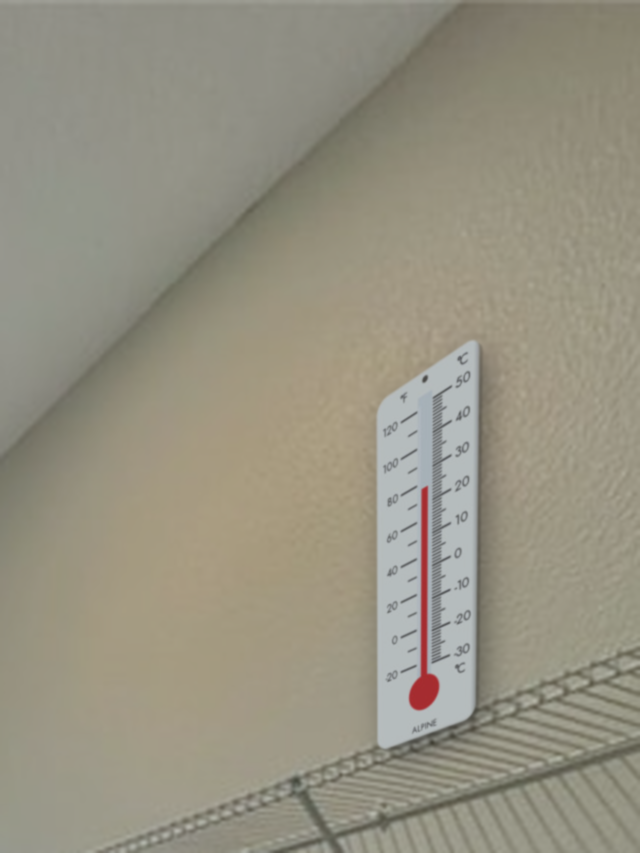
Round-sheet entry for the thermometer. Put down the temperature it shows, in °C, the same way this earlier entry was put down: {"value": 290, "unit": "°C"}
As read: {"value": 25, "unit": "°C"}
